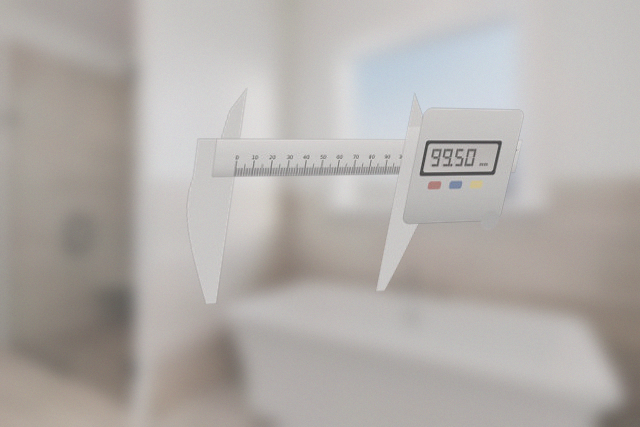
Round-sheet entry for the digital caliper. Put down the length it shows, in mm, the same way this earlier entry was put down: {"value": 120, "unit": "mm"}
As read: {"value": 99.50, "unit": "mm"}
